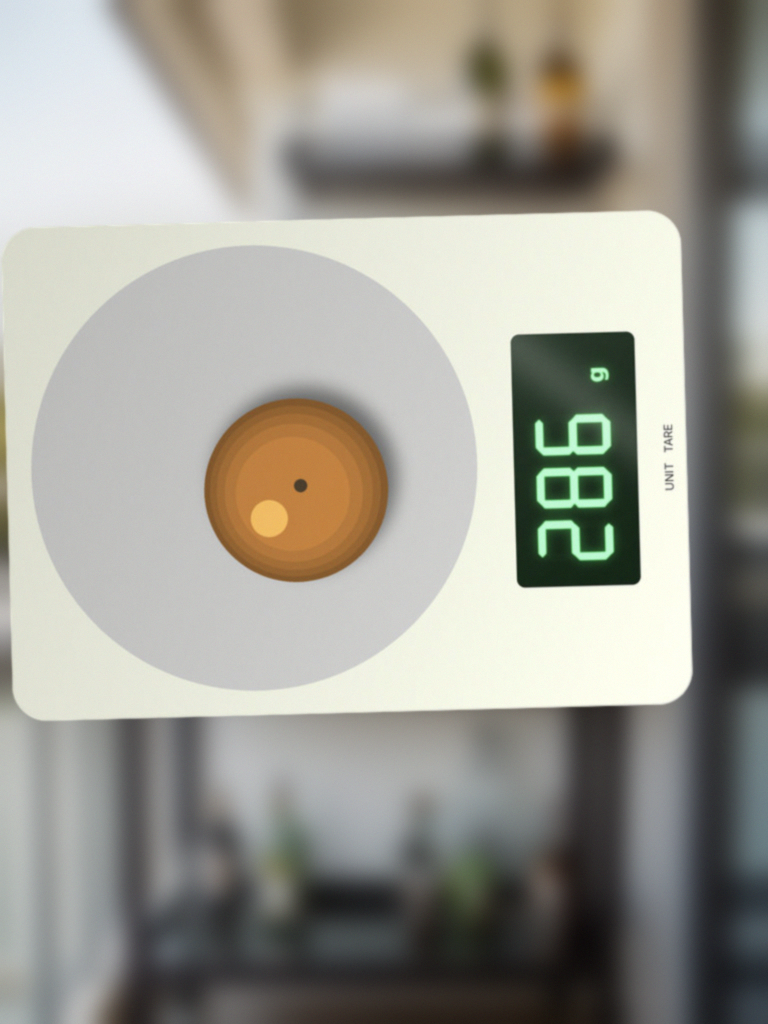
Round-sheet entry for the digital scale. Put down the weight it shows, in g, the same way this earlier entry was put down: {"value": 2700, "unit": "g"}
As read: {"value": 286, "unit": "g"}
